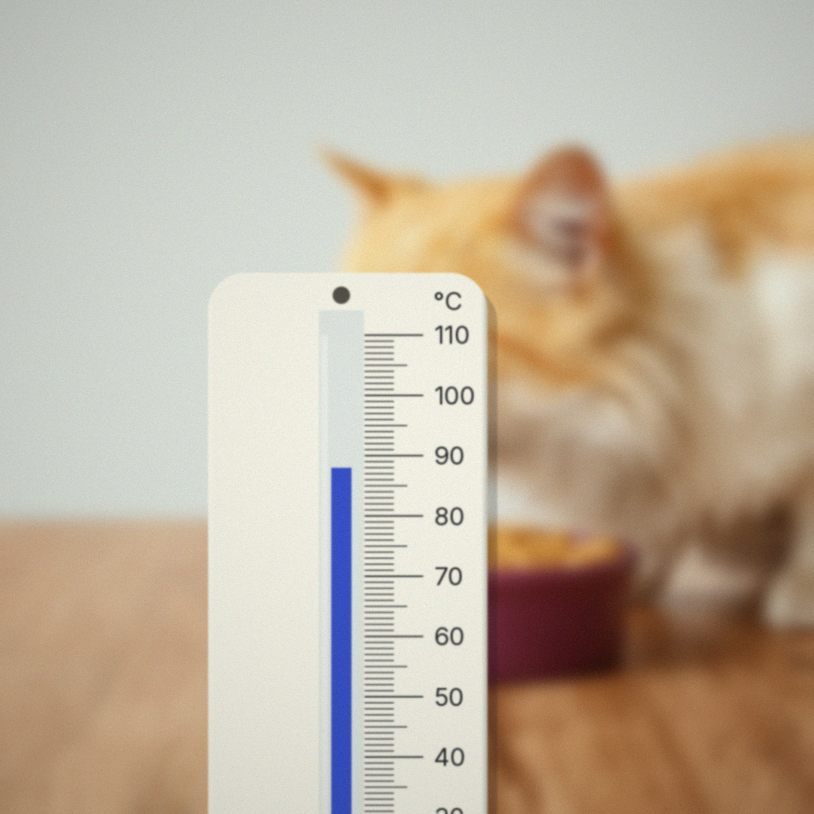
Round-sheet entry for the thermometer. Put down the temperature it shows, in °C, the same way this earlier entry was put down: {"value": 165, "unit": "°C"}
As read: {"value": 88, "unit": "°C"}
